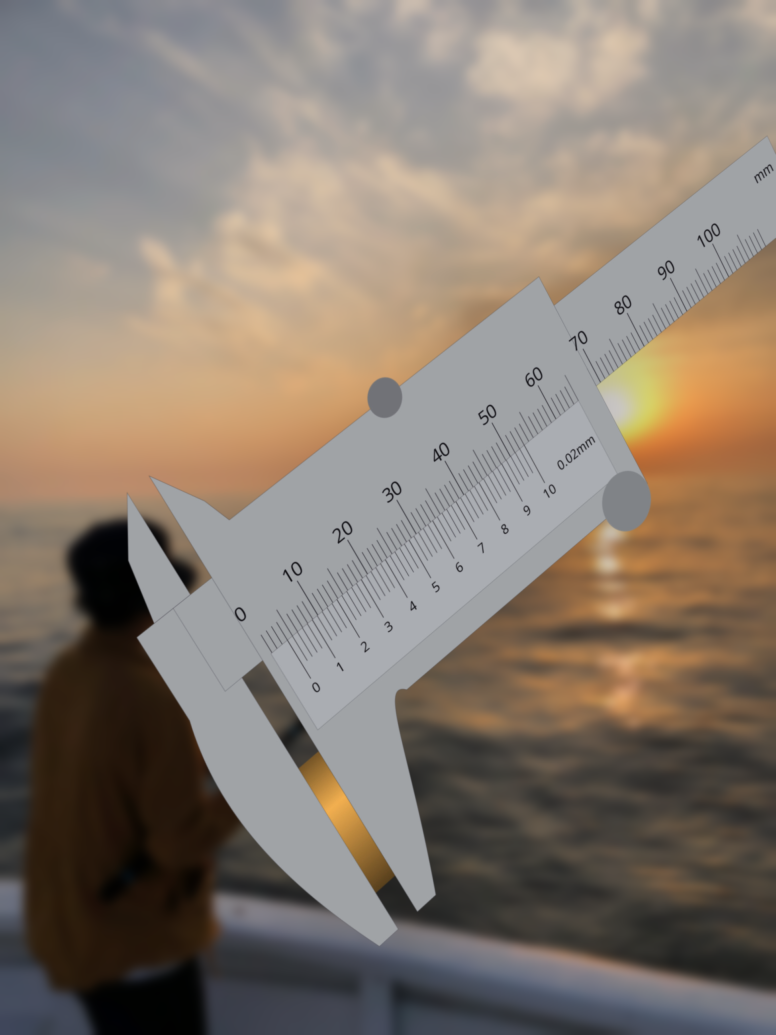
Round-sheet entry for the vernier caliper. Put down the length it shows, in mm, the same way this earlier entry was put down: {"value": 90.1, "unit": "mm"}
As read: {"value": 4.0, "unit": "mm"}
